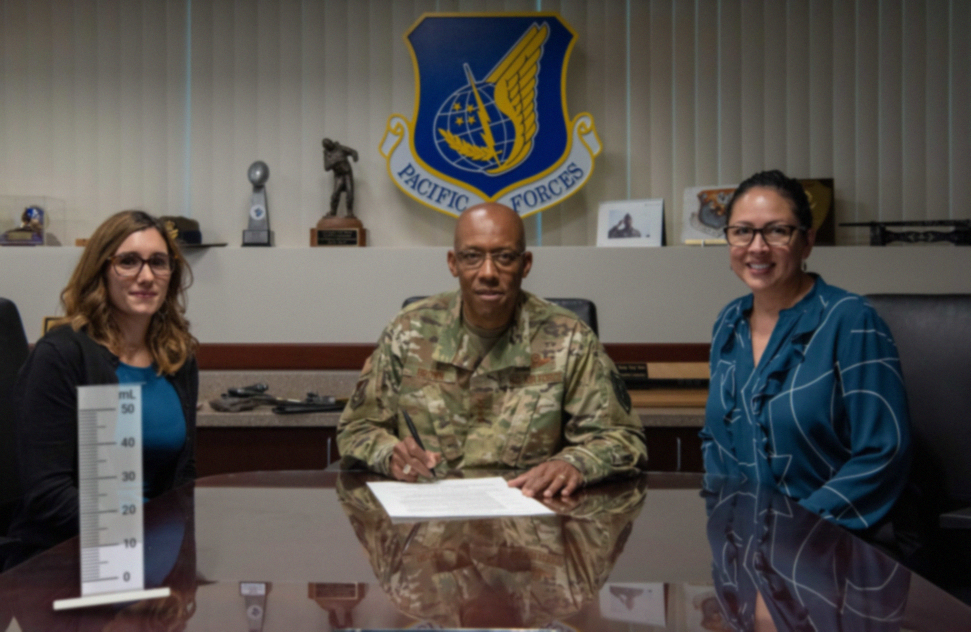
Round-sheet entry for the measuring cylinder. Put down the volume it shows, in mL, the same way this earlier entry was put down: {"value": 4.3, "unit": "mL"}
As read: {"value": 10, "unit": "mL"}
